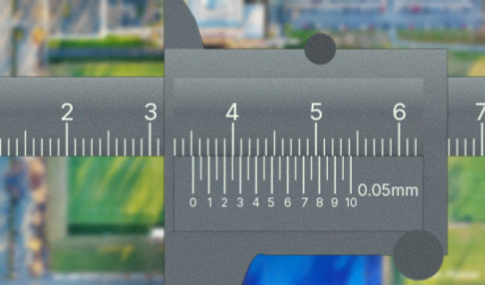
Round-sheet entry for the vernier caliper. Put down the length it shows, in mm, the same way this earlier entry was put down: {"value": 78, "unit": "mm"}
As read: {"value": 35.2, "unit": "mm"}
